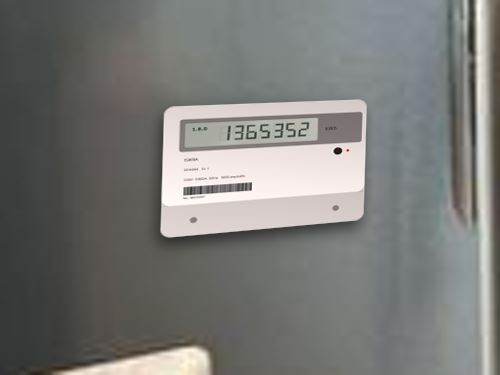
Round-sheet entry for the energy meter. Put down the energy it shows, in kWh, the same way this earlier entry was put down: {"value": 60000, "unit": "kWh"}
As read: {"value": 1365352, "unit": "kWh"}
